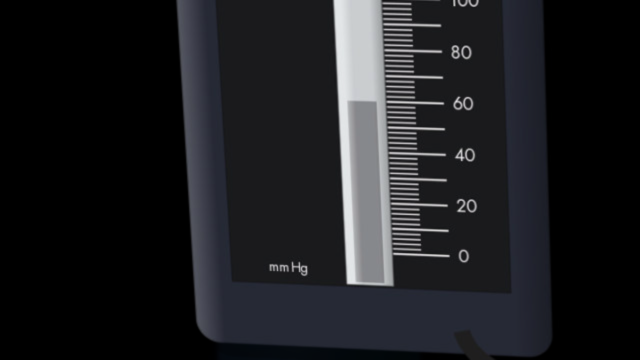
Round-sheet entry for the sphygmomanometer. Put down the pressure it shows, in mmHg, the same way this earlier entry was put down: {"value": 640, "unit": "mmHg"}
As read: {"value": 60, "unit": "mmHg"}
